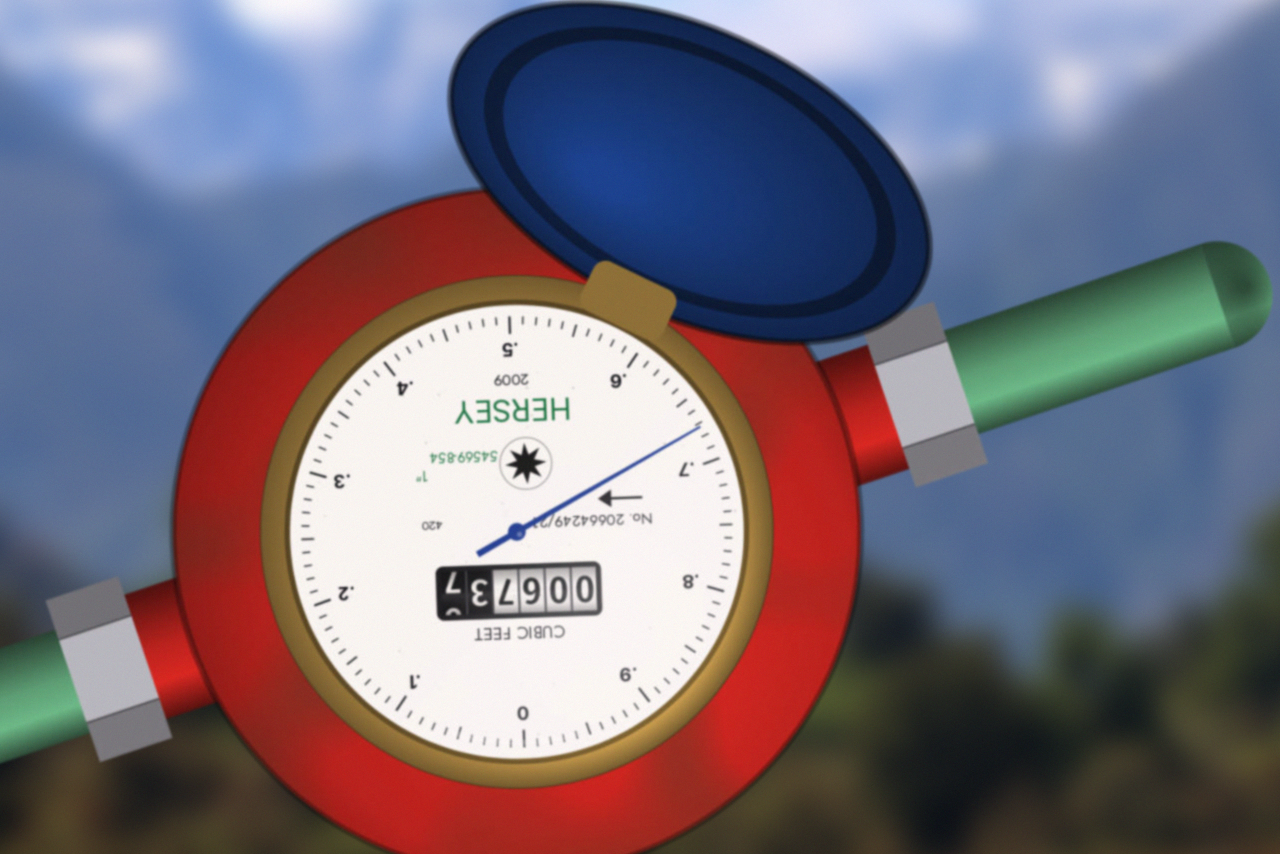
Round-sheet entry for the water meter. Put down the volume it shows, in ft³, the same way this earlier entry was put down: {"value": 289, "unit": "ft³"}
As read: {"value": 6736.67, "unit": "ft³"}
